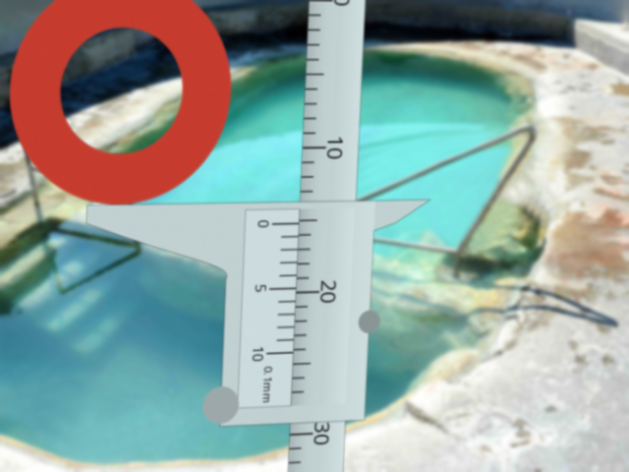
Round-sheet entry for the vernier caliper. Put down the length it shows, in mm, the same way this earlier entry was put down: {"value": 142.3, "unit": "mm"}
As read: {"value": 15.2, "unit": "mm"}
